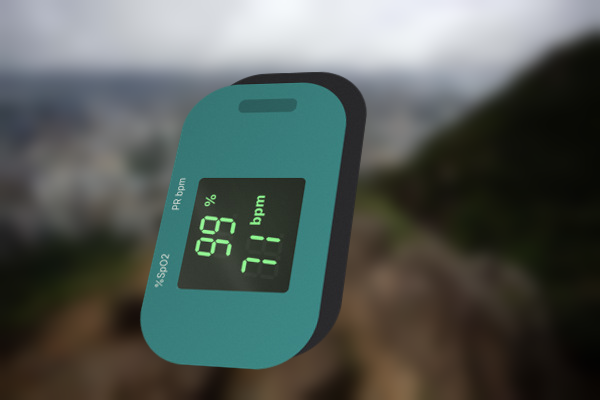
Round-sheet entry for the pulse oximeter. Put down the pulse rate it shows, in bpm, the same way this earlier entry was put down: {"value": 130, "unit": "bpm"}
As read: {"value": 71, "unit": "bpm"}
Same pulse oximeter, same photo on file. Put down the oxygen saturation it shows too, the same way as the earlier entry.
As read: {"value": 99, "unit": "%"}
